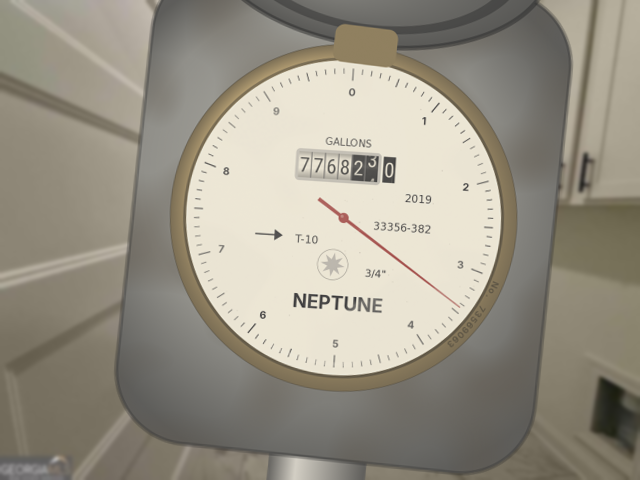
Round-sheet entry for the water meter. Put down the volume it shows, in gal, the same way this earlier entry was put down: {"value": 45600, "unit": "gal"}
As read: {"value": 7768233.4, "unit": "gal"}
